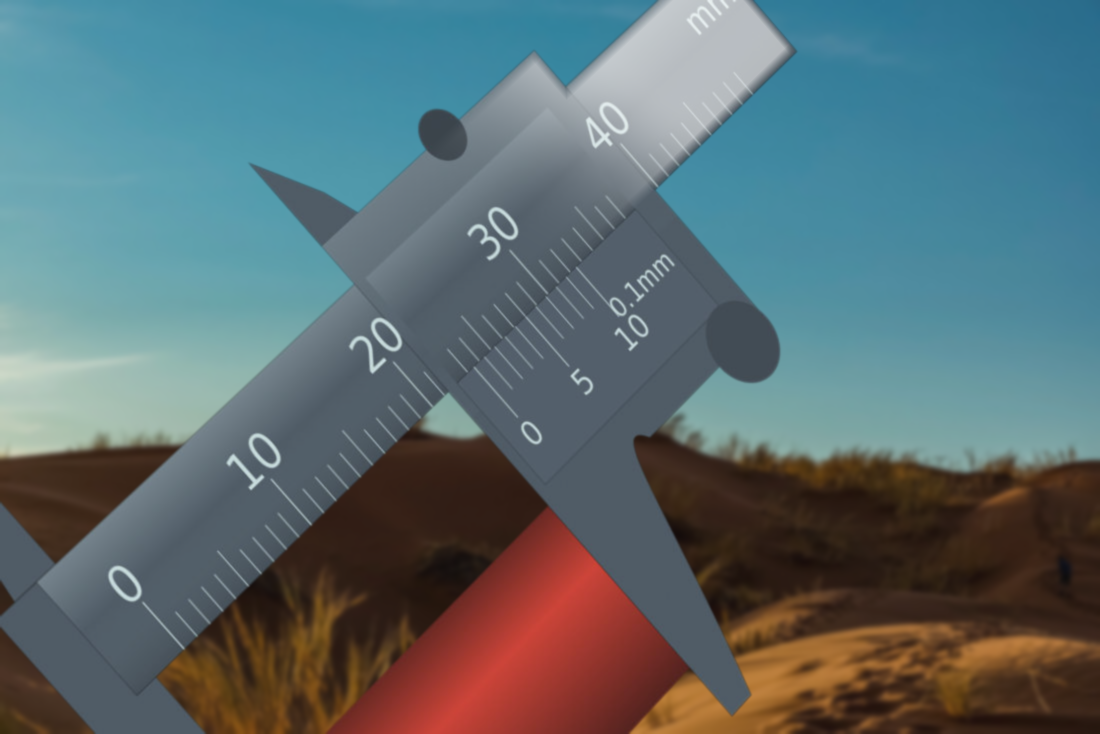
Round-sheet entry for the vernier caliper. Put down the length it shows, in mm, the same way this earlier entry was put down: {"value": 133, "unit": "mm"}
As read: {"value": 23.5, "unit": "mm"}
